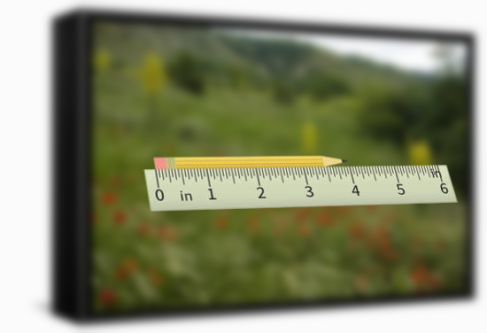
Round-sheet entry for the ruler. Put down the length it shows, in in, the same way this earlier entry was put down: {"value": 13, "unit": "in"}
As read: {"value": 4, "unit": "in"}
